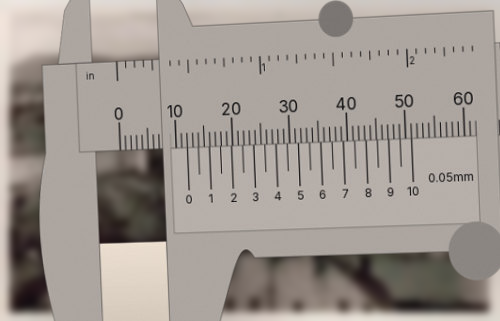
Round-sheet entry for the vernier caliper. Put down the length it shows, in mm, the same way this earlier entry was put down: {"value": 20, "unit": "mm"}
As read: {"value": 12.0, "unit": "mm"}
